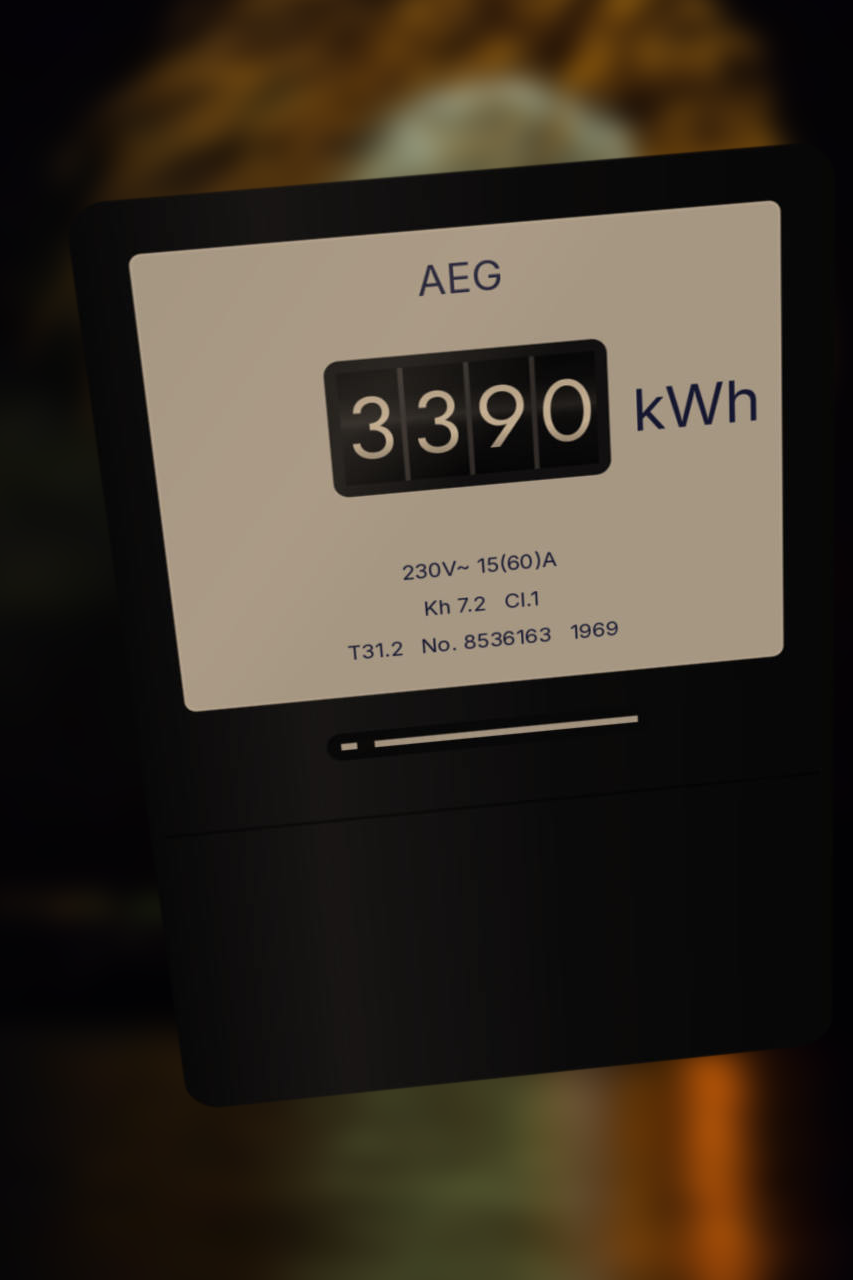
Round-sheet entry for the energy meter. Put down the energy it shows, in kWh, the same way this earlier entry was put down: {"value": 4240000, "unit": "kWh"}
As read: {"value": 3390, "unit": "kWh"}
